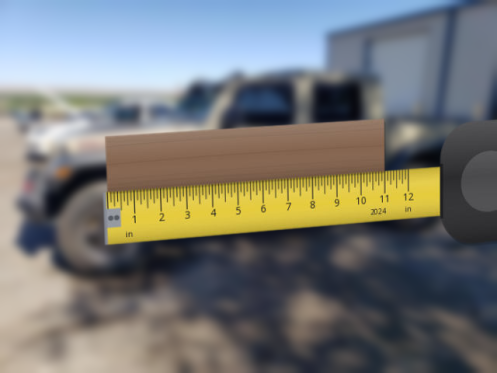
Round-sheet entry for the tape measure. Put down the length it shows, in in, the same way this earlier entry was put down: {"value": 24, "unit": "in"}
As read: {"value": 11, "unit": "in"}
